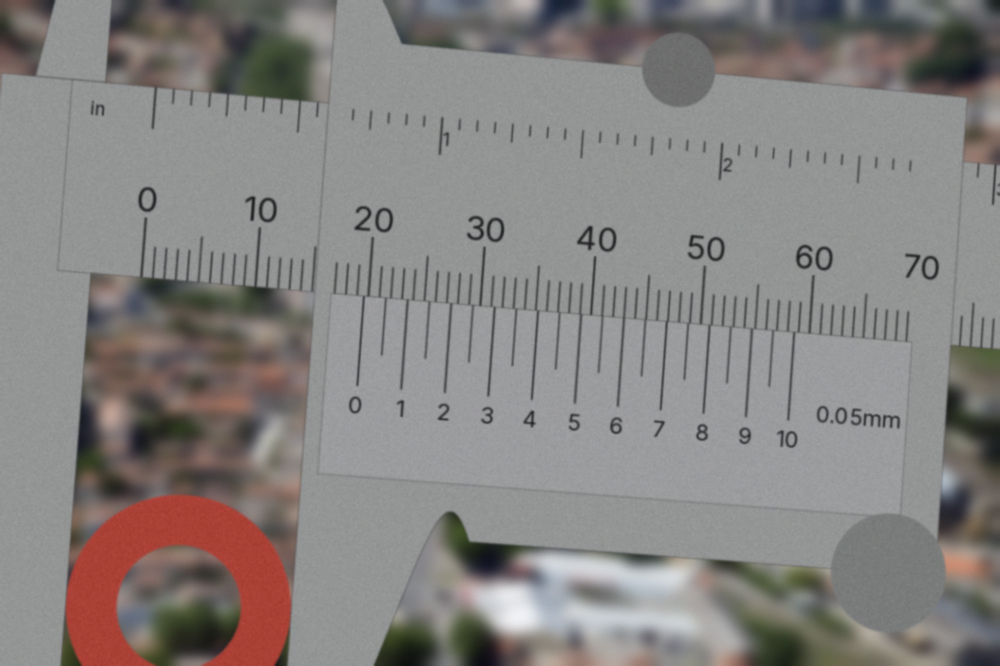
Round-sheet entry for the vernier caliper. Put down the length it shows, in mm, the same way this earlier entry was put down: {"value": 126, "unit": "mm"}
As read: {"value": 19.6, "unit": "mm"}
